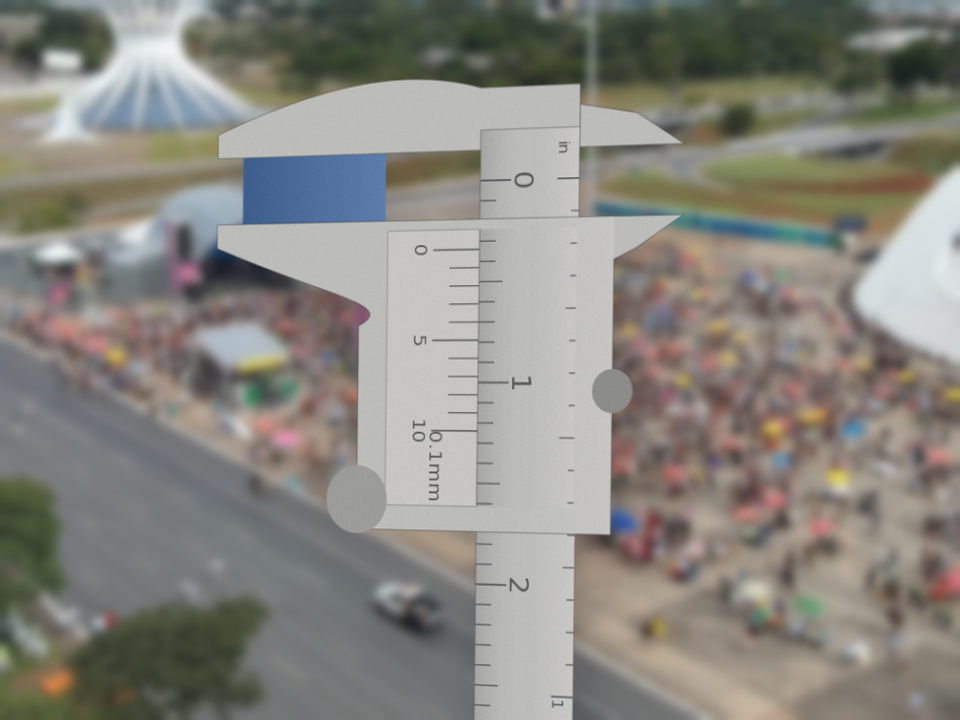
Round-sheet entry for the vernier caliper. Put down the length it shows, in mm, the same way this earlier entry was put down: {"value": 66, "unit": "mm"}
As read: {"value": 3.4, "unit": "mm"}
